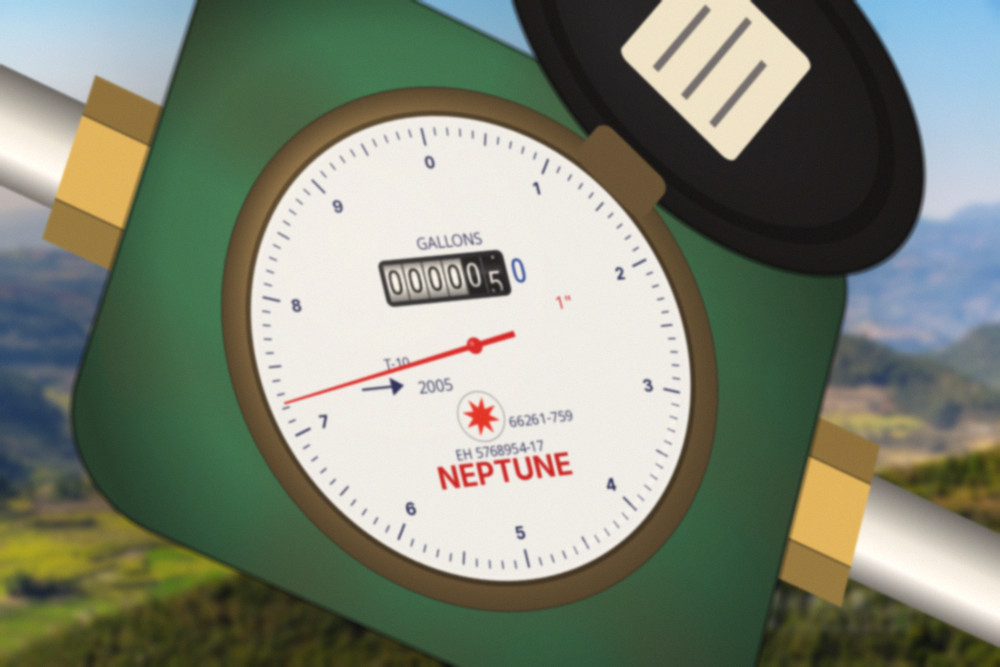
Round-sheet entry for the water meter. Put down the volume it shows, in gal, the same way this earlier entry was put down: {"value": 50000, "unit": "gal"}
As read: {"value": 47.2, "unit": "gal"}
